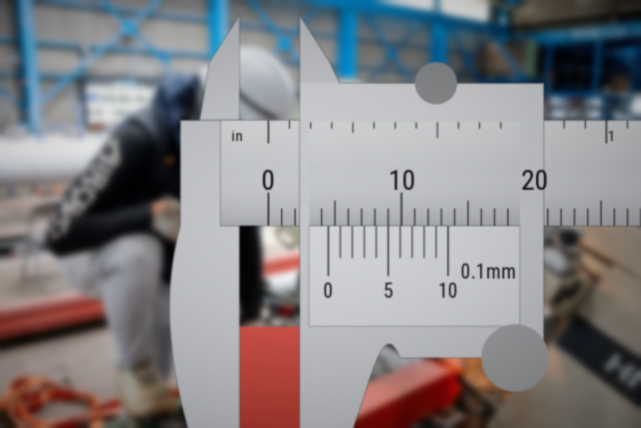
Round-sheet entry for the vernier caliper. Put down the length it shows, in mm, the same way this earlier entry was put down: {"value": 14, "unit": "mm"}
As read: {"value": 4.5, "unit": "mm"}
